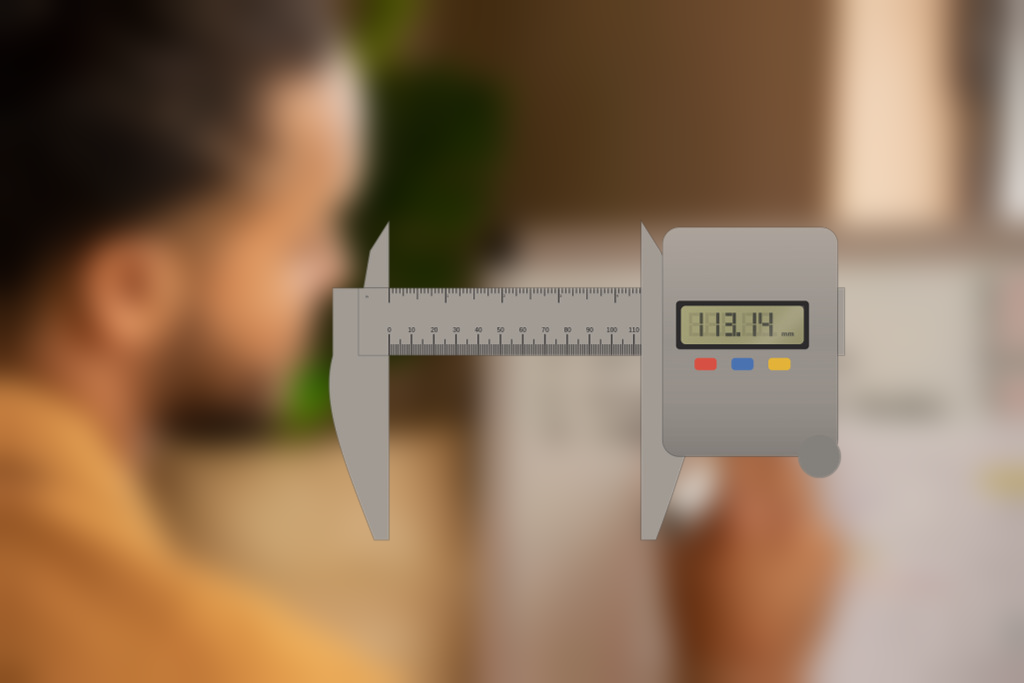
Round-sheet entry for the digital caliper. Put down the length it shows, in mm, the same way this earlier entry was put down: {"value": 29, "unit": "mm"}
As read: {"value": 113.14, "unit": "mm"}
